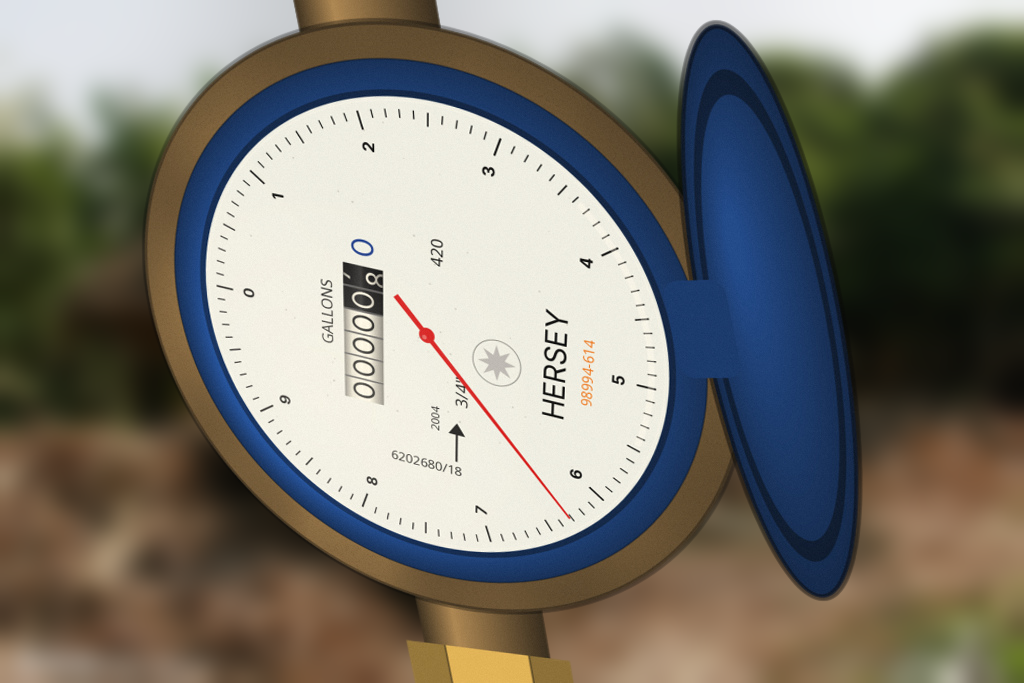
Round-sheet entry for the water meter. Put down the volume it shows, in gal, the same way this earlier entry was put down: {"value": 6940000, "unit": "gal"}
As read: {"value": 76.3, "unit": "gal"}
